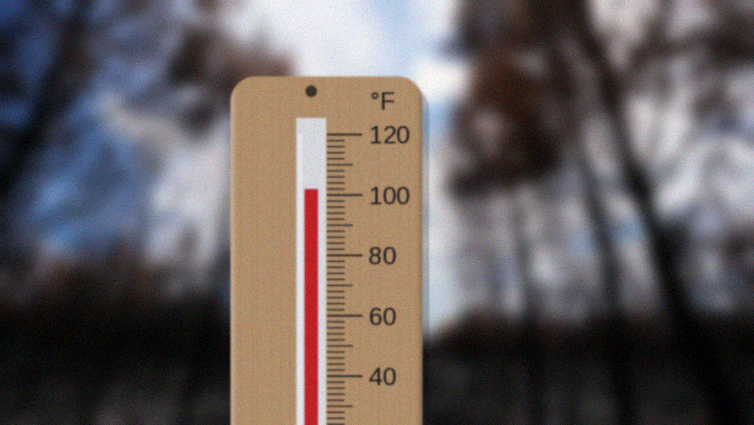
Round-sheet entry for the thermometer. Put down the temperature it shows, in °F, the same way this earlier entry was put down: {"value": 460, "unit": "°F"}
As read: {"value": 102, "unit": "°F"}
